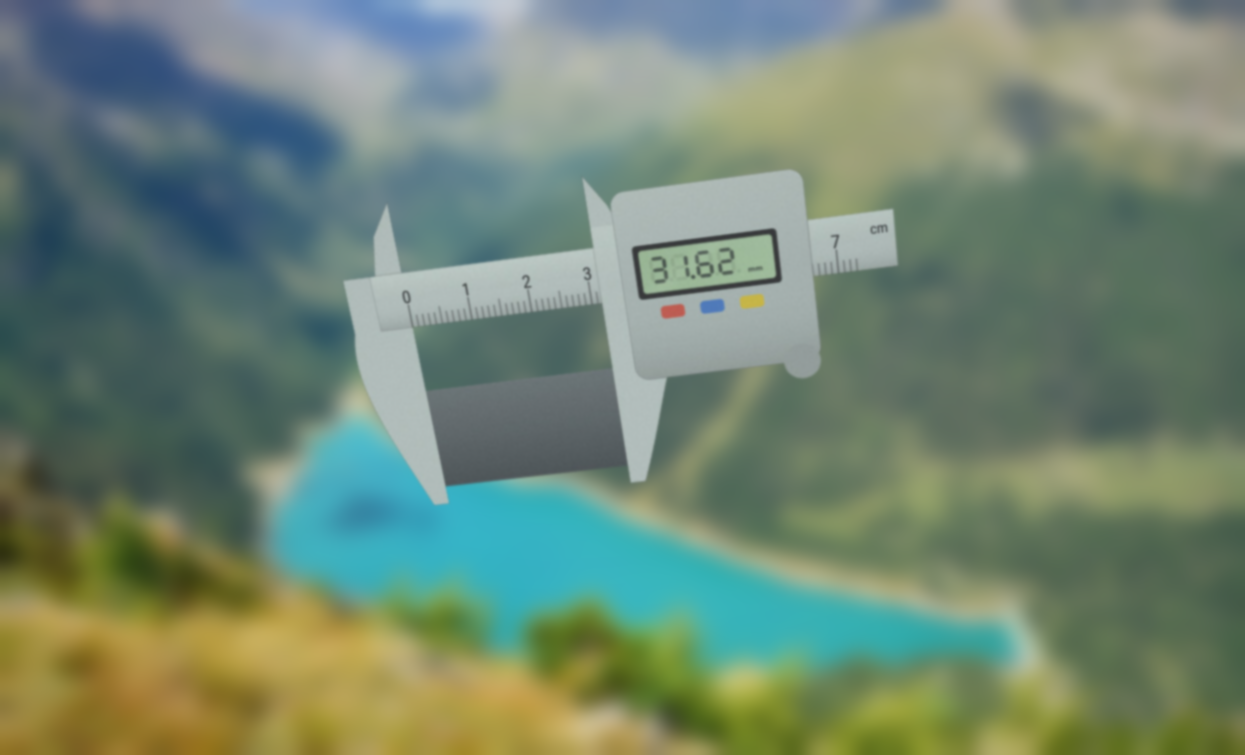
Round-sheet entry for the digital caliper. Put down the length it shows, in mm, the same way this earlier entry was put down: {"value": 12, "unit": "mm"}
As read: {"value": 31.62, "unit": "mm"}
